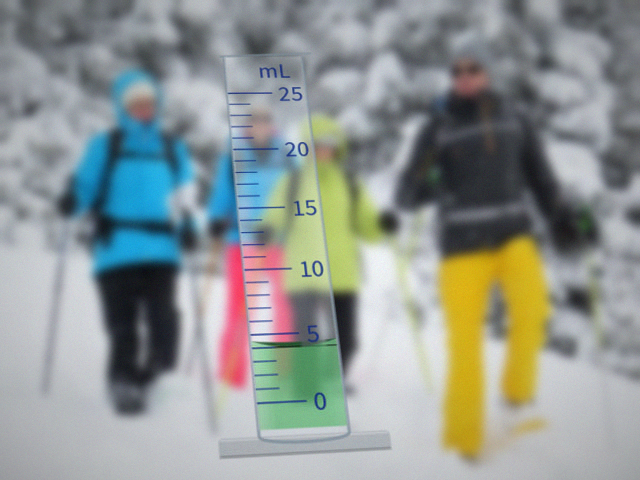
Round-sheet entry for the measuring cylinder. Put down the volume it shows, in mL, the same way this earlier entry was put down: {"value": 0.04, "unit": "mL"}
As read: {"value": 4, "unit": "mL"}
